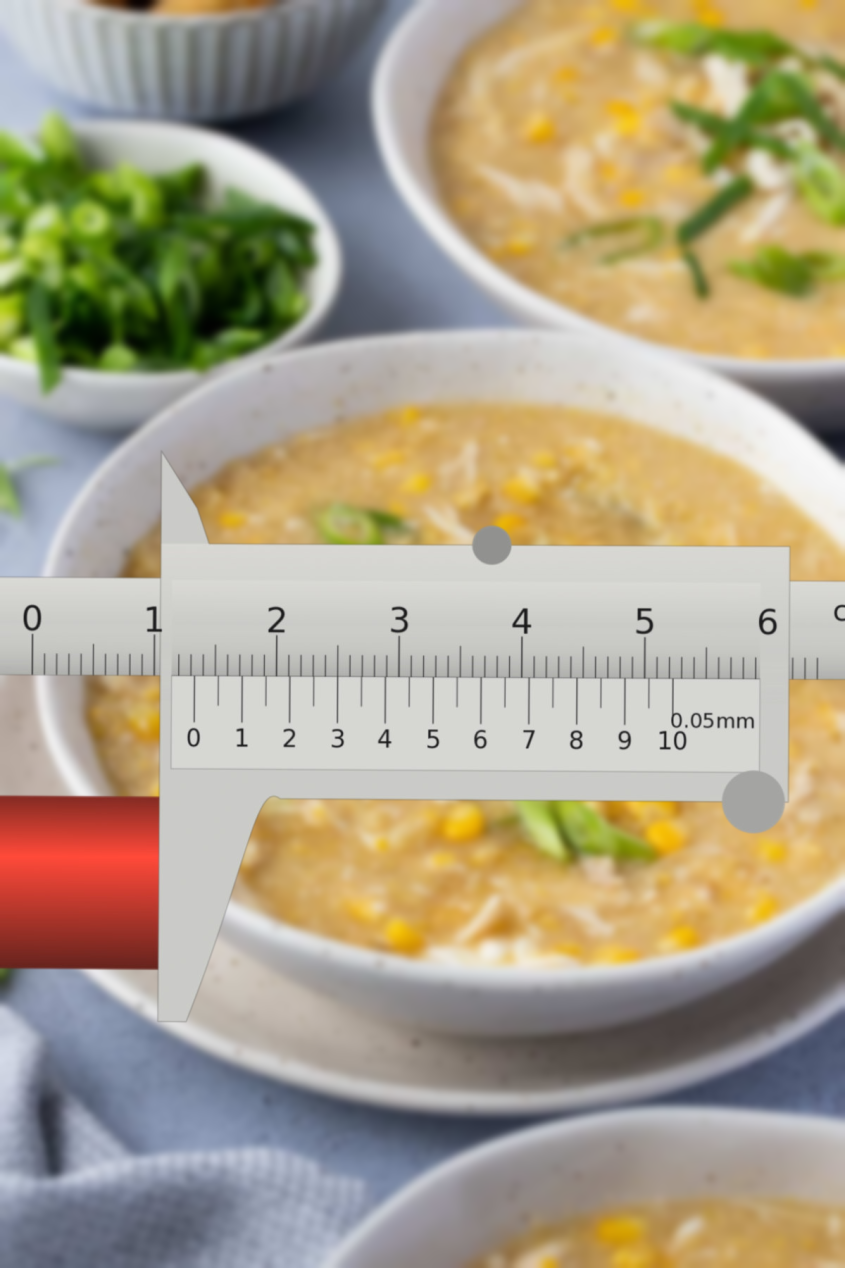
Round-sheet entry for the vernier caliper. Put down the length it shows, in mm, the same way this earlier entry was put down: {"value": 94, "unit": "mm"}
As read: {"value": 13.3, "unit": "mm"}
